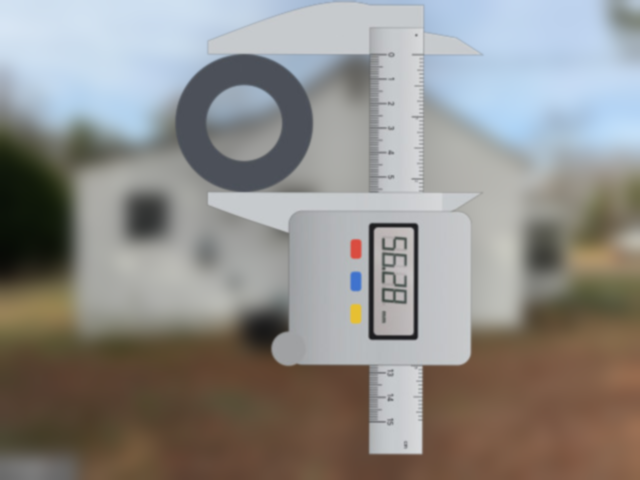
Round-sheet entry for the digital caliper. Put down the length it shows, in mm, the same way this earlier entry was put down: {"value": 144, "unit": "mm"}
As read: {"value": 56.28, "unit": "mm"}
